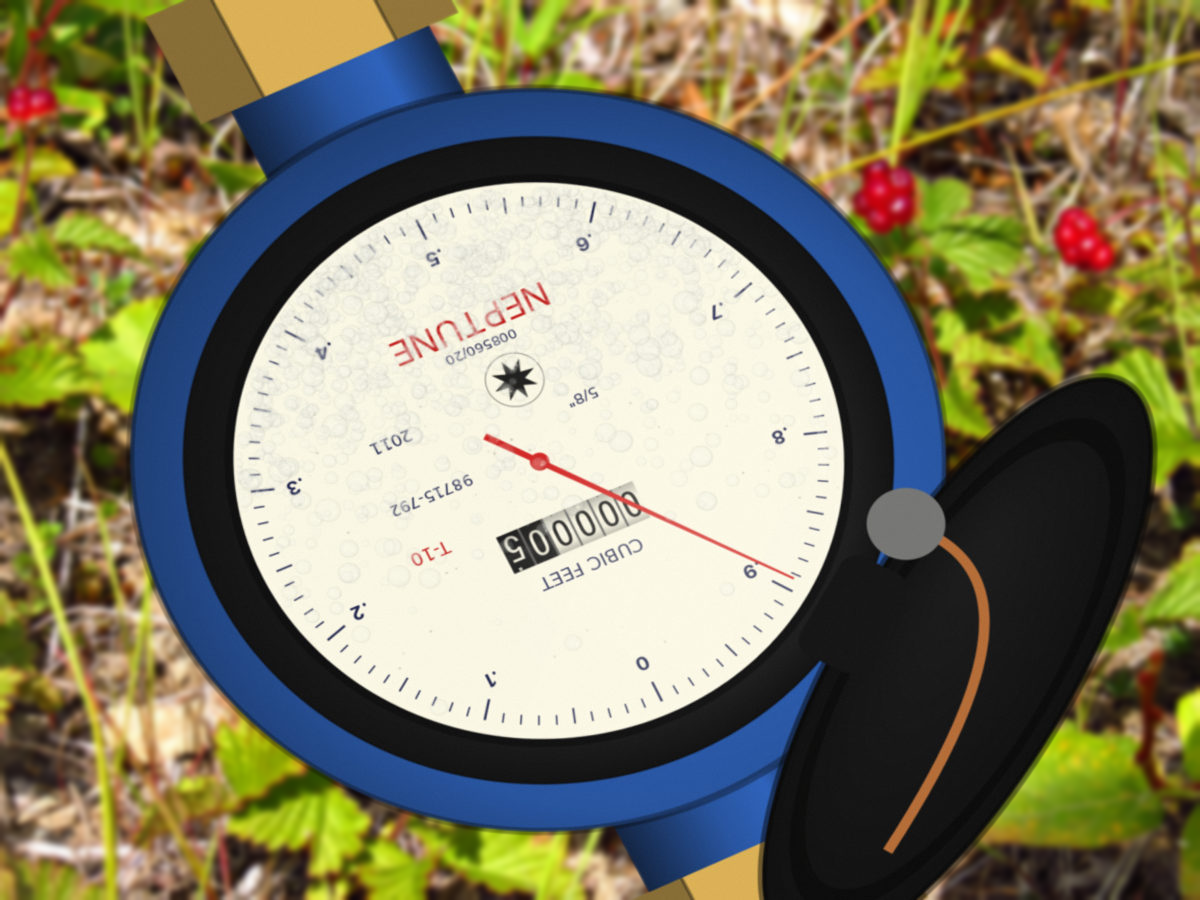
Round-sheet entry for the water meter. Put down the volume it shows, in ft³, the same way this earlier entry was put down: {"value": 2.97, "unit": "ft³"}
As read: {"value": 4.89, "unit": "ft³"}
